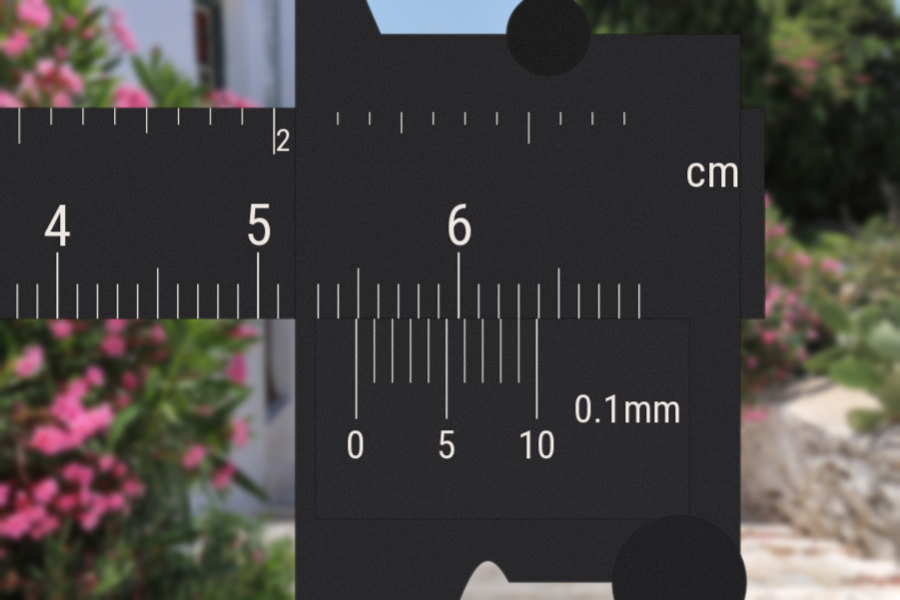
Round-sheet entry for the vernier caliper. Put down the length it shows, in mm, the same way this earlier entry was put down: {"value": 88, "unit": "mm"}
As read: {"value": 54.9, "unit": "mm"}
